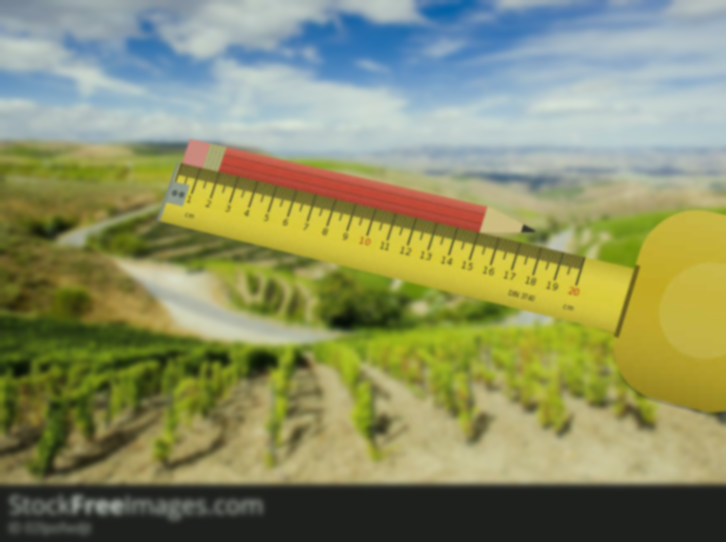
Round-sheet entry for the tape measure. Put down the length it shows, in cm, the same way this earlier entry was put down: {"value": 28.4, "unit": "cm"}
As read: {"value": 17.5, "unit": "cm"}
